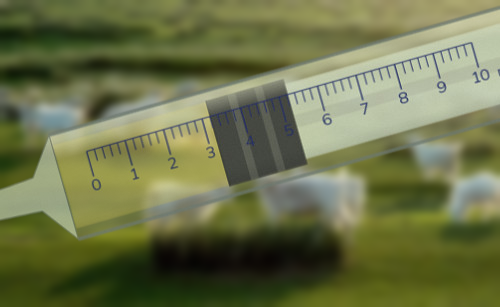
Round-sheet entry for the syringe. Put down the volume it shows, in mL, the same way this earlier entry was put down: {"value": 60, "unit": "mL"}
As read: {"value": 3.2, "unit": "mL"}
